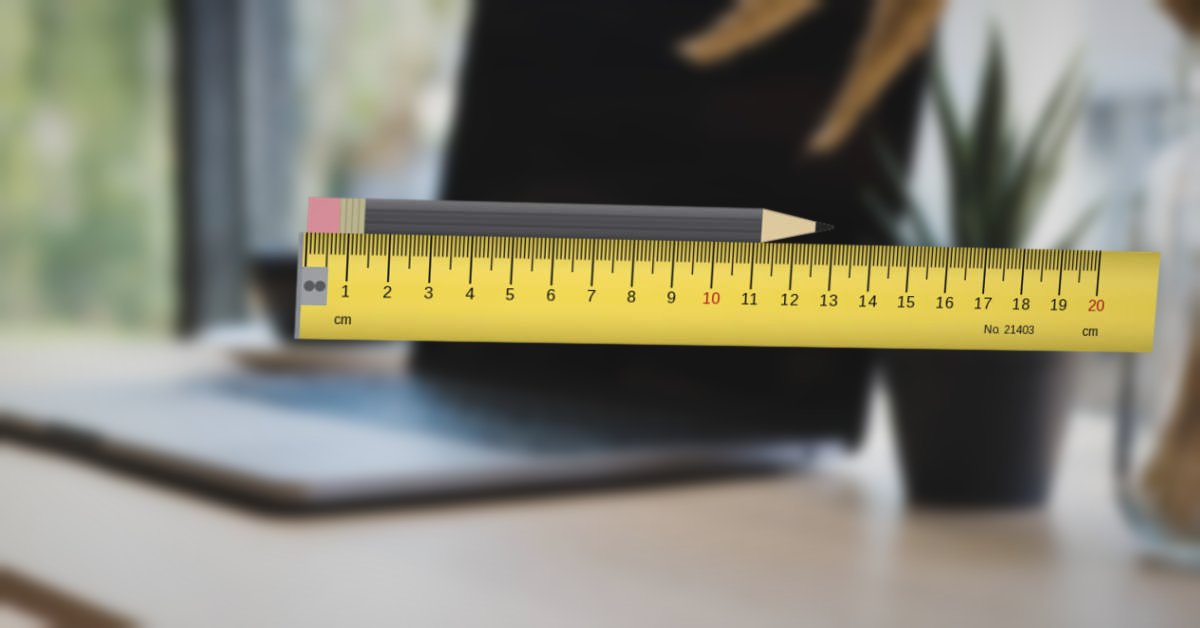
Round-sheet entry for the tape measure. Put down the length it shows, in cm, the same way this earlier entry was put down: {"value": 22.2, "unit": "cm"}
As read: {"value": 13, "unit": "cm"}
